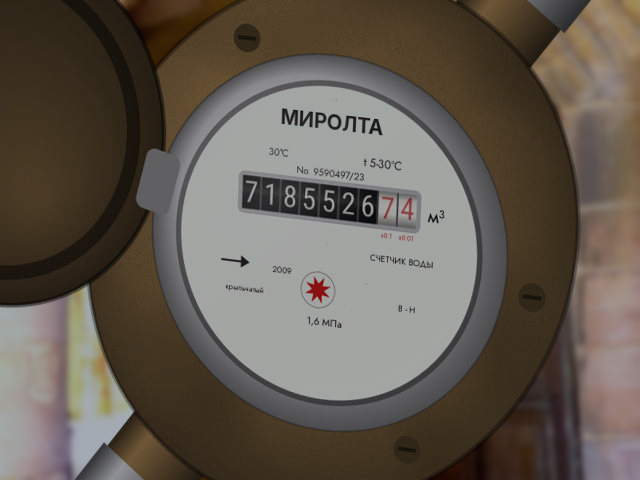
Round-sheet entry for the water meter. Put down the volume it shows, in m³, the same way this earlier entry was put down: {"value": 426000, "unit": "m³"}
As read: {"value": 7185526.74, "unit": "m³"}
